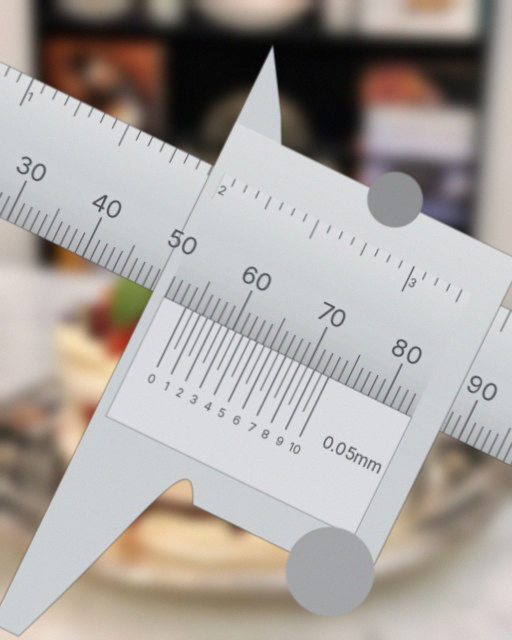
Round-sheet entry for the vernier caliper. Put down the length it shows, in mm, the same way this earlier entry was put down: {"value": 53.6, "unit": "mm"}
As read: {"value": 53.8, "unit": "mm"}
